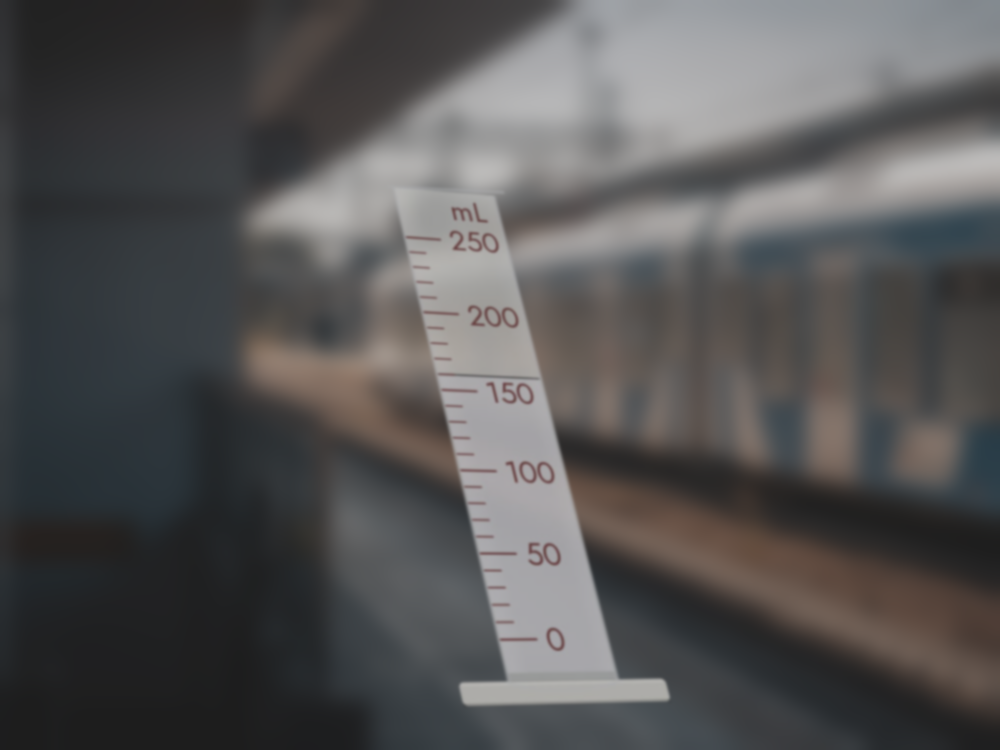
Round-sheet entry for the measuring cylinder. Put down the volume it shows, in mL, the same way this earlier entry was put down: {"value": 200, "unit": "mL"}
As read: {"value": 160, "unit": "mL"}
